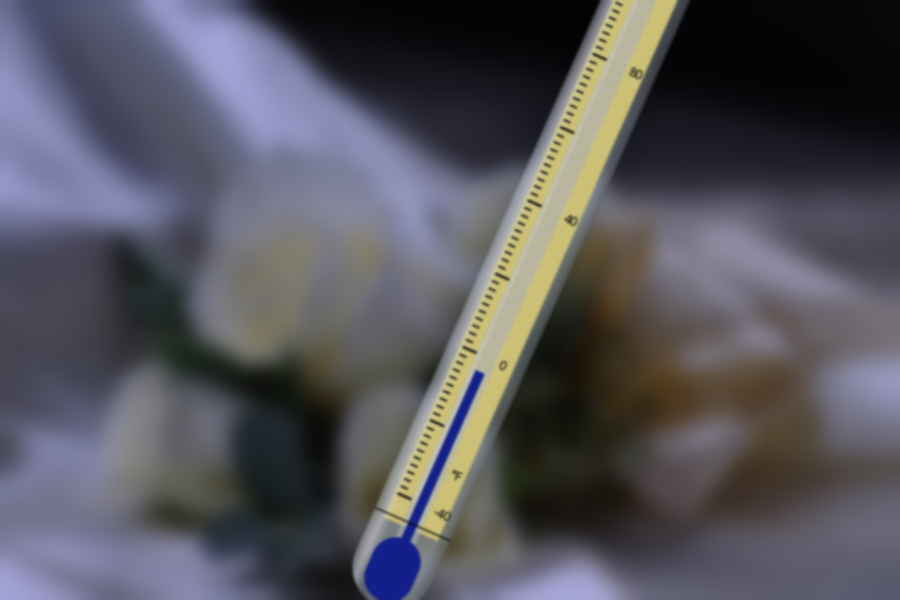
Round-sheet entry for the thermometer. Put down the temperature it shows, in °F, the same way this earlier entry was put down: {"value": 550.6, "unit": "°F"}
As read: {"value": -4, "unit": "°F"}
